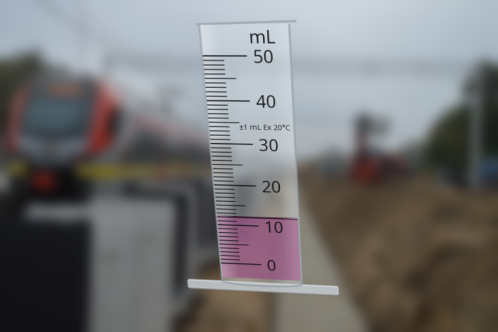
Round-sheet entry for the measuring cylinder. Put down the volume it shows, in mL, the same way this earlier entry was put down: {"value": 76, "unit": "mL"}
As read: {"value": 12, "unit": "mL"}
